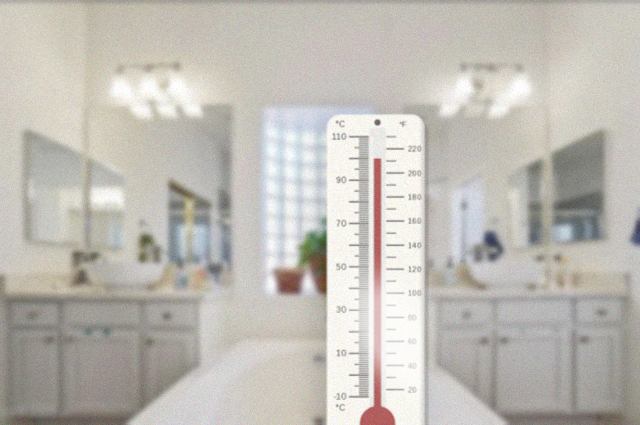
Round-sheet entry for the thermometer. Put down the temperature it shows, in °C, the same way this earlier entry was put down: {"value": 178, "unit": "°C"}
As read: {"value": 100, "unit": "°C"}
